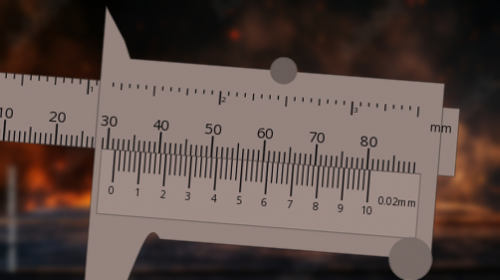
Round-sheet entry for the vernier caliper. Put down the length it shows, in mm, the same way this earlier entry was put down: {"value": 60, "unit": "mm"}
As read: {"value": 31.5, "unit": "mm"}
